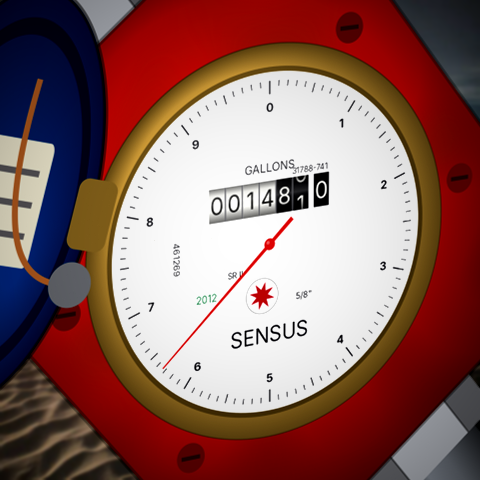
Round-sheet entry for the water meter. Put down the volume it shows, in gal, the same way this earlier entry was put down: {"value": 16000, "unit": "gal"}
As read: {"value": 14806.3, "unit": "gal"}
